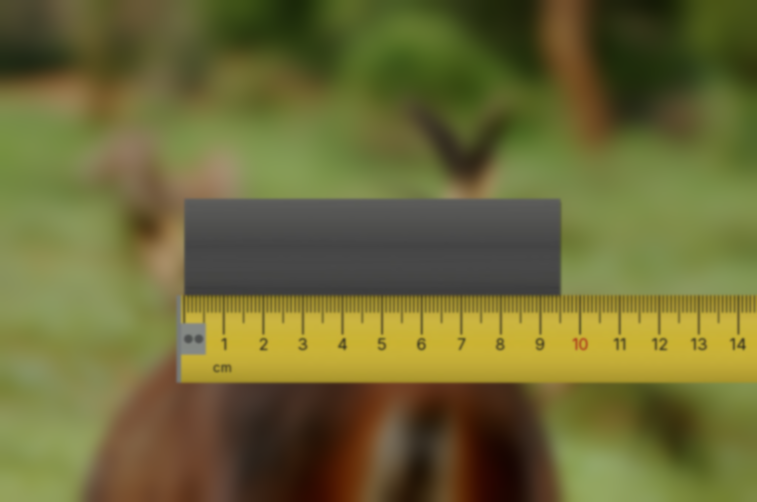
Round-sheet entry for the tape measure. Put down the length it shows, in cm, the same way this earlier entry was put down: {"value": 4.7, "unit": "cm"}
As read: {"value": 9.5, "unit": "cm"}
